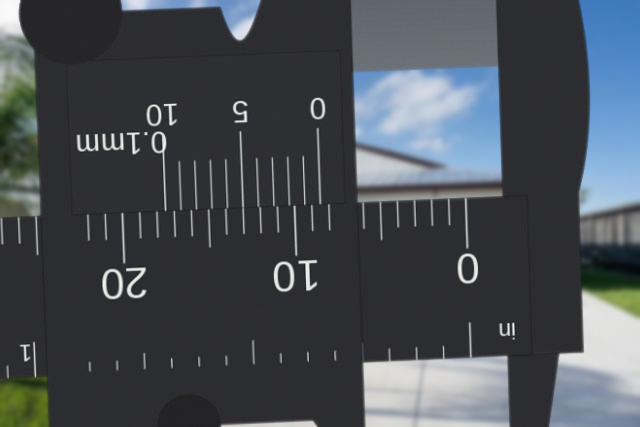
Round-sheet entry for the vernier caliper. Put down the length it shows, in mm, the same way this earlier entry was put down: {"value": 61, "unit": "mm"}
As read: {"value": 8.5, "unit": "mm"}
